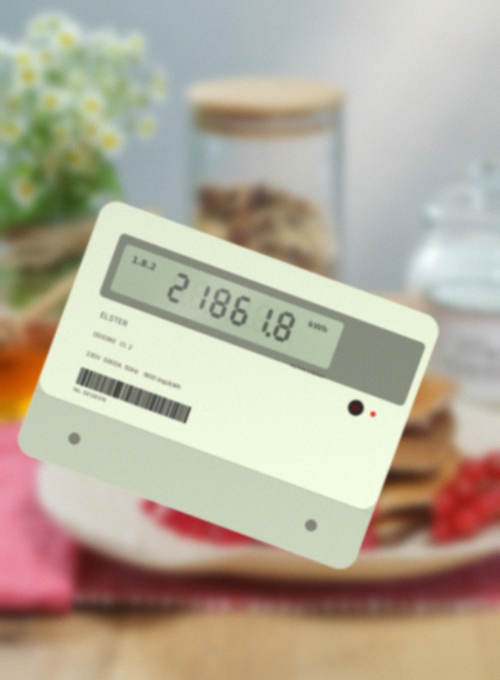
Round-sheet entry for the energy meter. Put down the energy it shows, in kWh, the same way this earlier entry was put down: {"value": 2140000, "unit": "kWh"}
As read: {"value": 21861.8, "unit": "kWh"}
